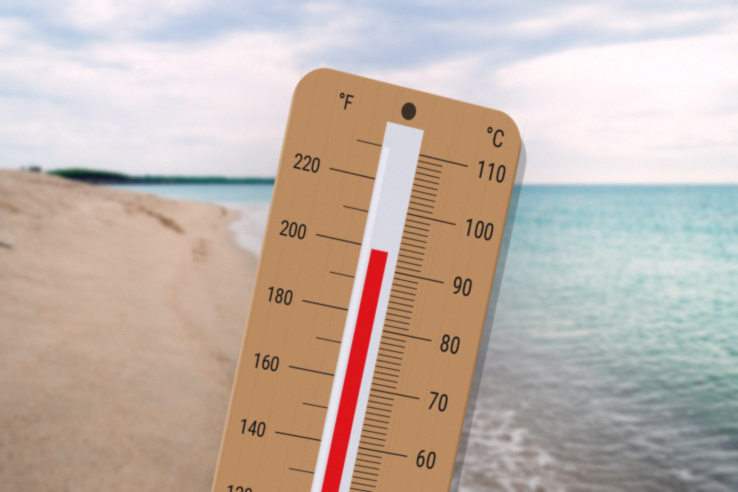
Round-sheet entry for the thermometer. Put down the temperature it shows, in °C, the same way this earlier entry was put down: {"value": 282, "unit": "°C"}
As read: {"value": 93, "unit": "°C"}
